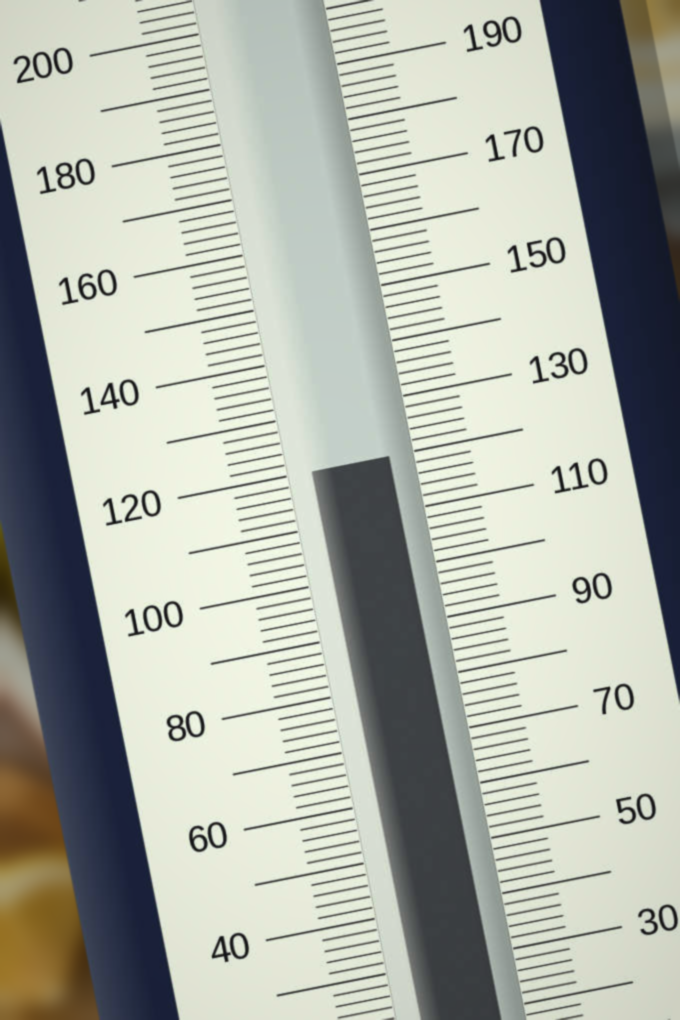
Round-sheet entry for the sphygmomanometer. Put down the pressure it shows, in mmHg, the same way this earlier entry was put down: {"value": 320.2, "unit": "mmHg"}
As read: {"value": 120, "unit": "mmHg"}
